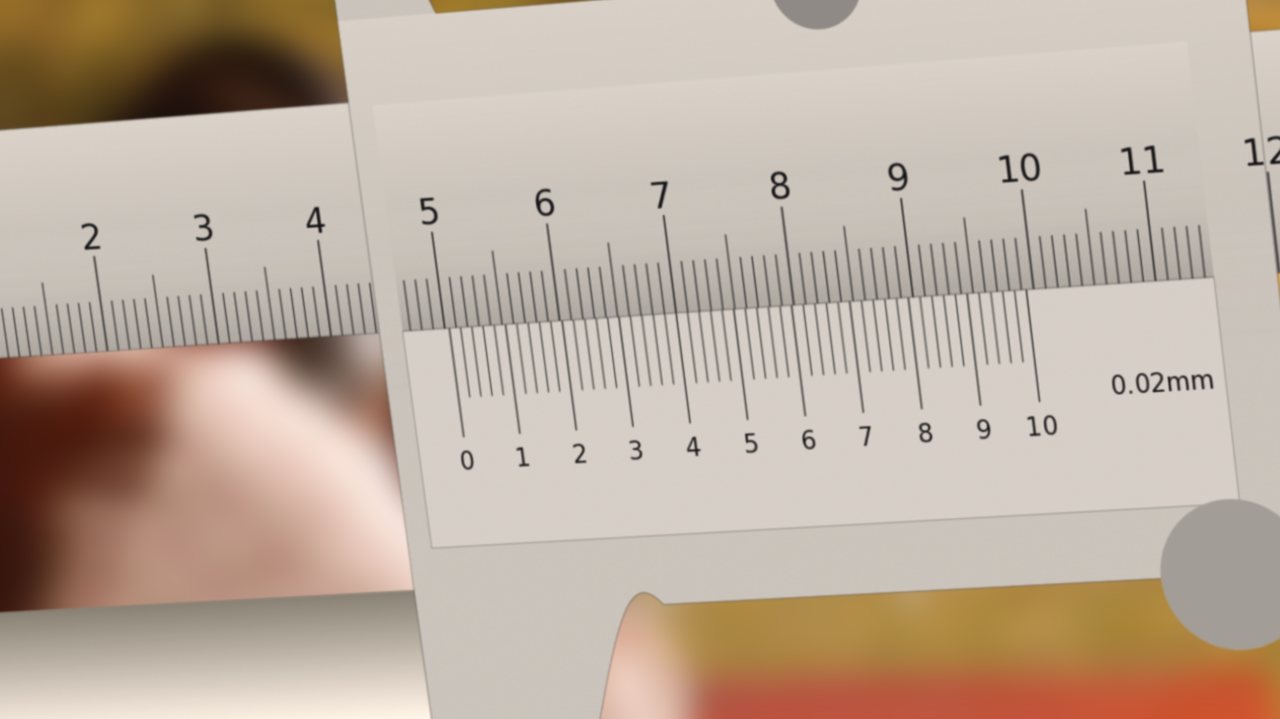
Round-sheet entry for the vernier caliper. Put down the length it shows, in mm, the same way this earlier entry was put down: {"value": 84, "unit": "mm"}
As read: {"value": 50.4, "unit": "mm"}
